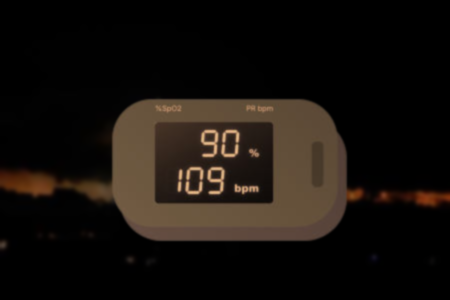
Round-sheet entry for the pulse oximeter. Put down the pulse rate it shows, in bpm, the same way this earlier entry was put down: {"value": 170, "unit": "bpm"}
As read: {"value": 109, "unit": "bpm"}
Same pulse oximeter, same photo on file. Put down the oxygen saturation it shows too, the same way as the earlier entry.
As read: {"value": 90, "unit": "%"}
